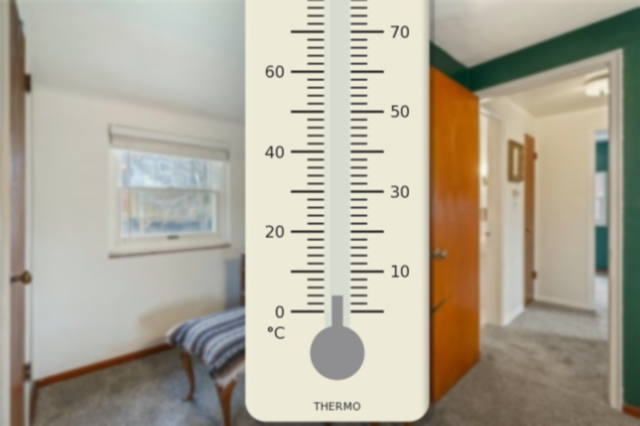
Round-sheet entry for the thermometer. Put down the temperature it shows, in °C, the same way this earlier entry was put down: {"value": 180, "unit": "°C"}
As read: {"value": 4, "unit": "°C"}
